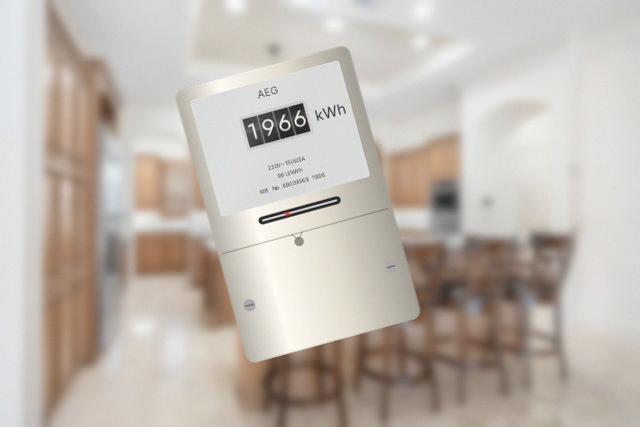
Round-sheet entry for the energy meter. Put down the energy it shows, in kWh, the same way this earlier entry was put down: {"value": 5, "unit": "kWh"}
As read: {"value": 1966, "unit": "kWh"}
